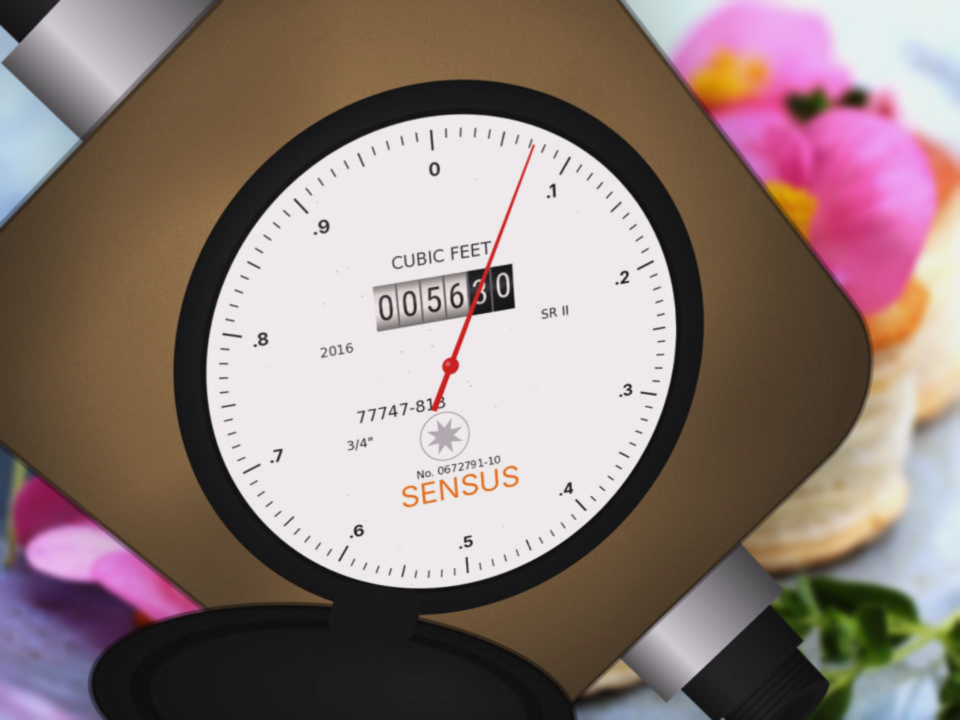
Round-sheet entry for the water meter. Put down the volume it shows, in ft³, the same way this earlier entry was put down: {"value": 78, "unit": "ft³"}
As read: {"value": 5630.07, "unit": "ft³"}
